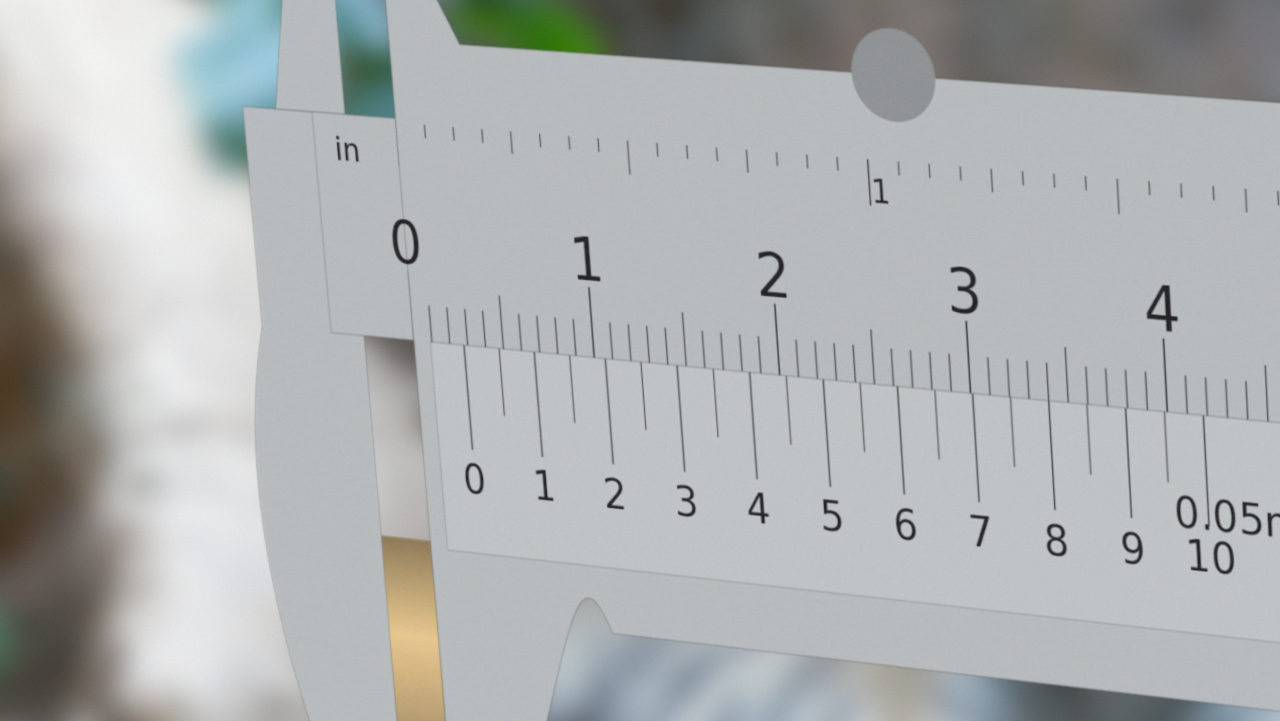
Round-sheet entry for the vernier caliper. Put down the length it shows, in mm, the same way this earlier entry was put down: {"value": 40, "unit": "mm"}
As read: {"value": 2.8, "unit": "mm"}
